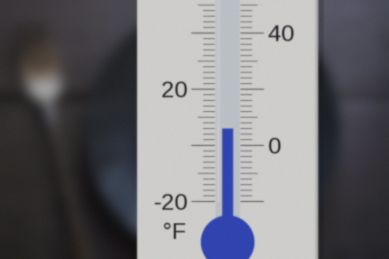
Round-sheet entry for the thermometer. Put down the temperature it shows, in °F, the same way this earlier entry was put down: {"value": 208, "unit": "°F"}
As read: {"value": 6, "unit": "°F"}
